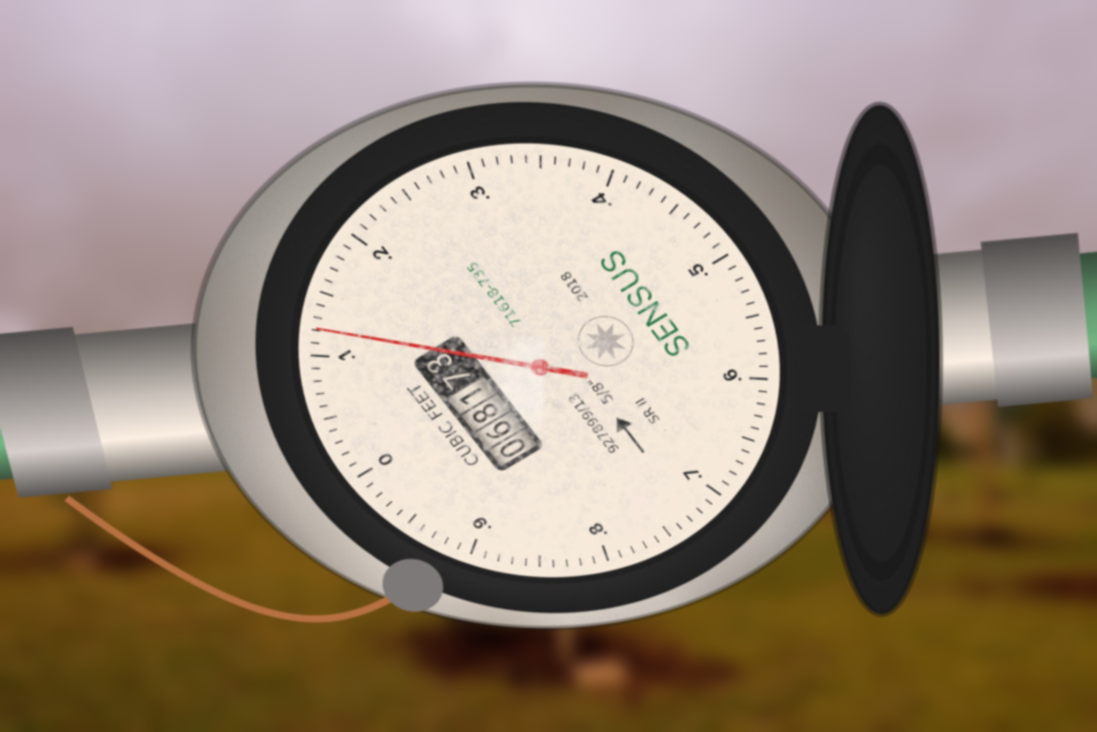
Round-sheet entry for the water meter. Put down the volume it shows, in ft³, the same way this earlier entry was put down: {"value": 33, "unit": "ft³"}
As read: {"value": 68173.12, "unit": "ft³"}
